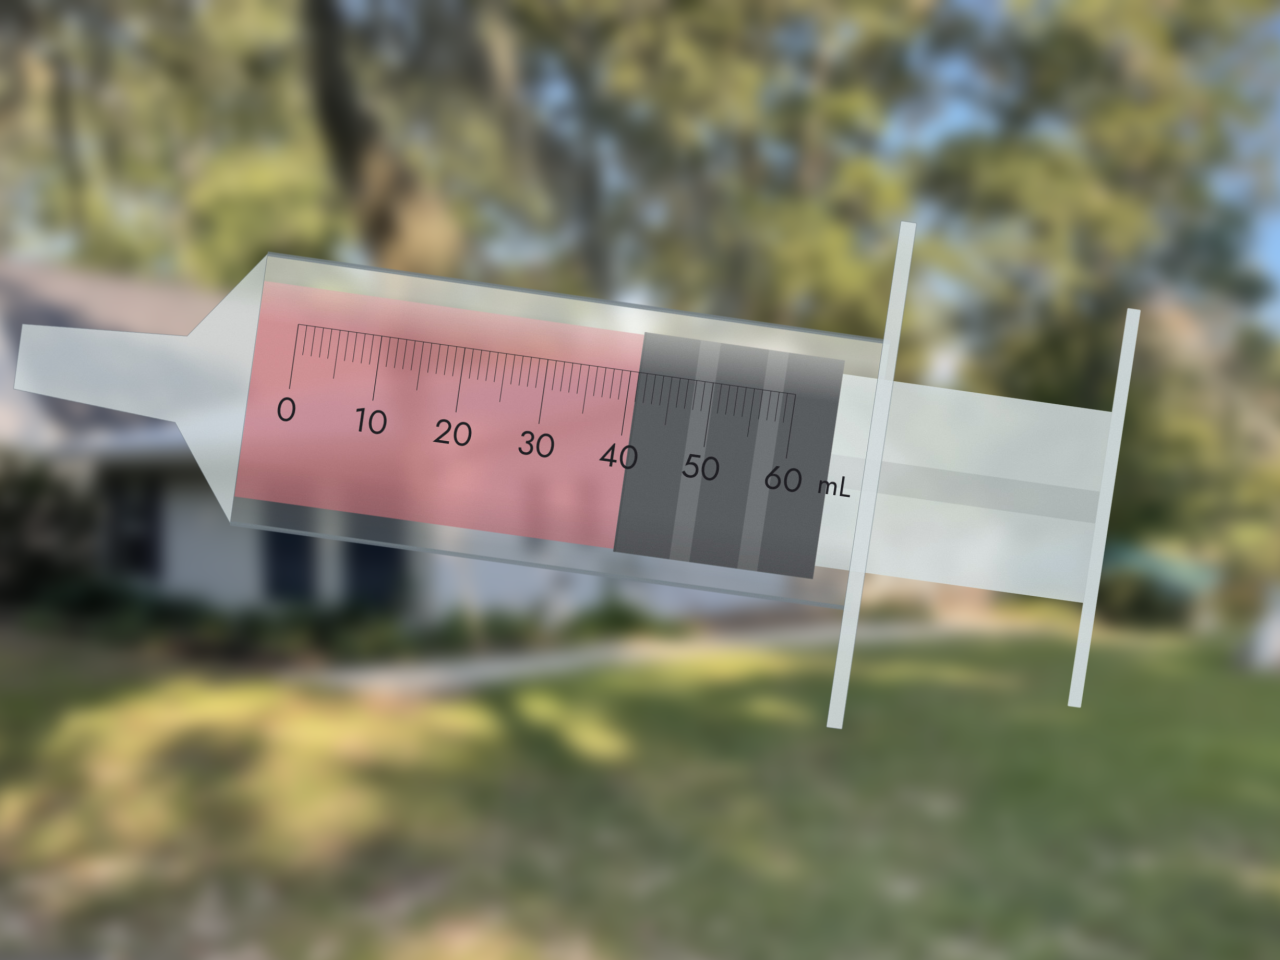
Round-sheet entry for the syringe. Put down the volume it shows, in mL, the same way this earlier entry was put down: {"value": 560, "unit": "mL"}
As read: {"value": 41, "unit": "mL"}
